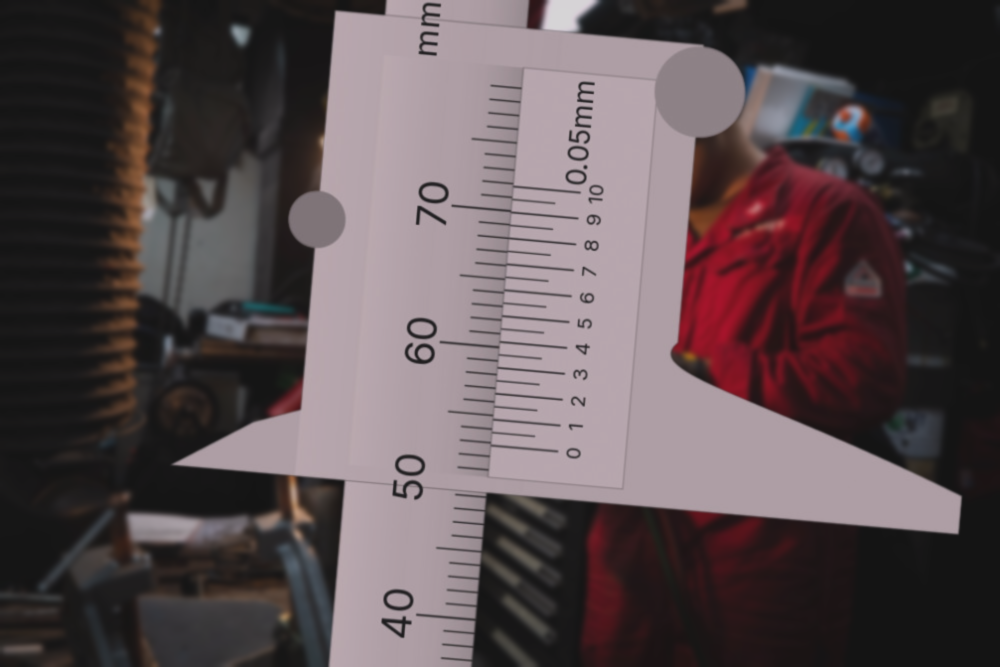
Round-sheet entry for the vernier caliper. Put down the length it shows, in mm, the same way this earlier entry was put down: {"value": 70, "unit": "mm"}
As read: {"value": 52.8, "unit": "mm"}
